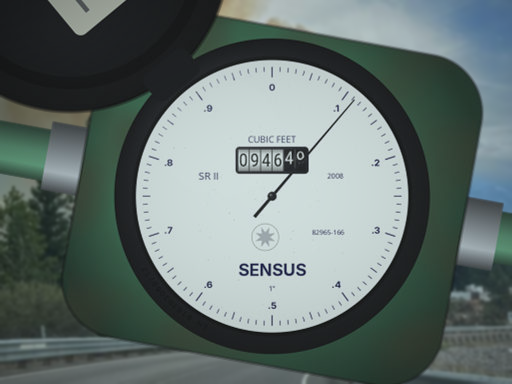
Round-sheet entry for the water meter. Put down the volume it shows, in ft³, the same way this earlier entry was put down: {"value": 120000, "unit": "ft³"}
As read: {"value": 94649.11, "unit": "ft³"}
